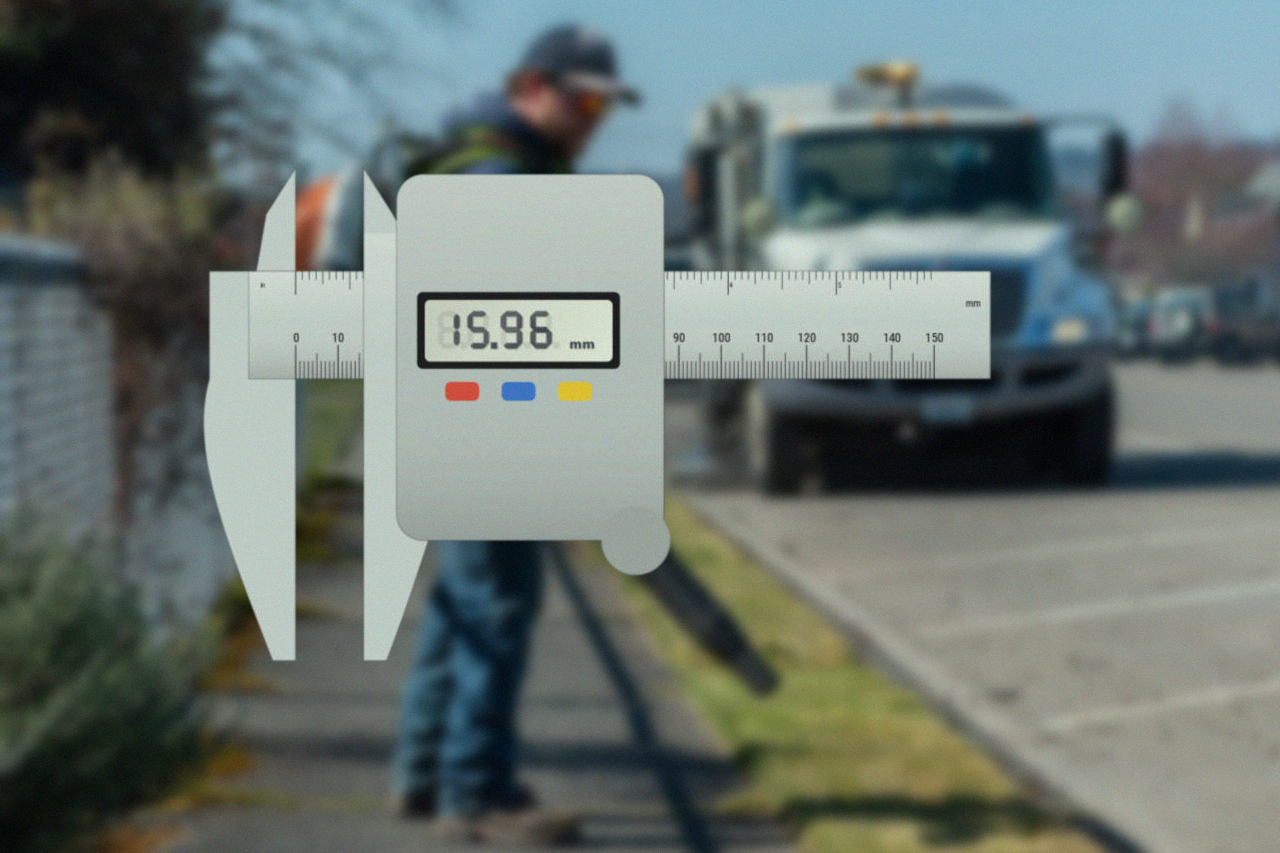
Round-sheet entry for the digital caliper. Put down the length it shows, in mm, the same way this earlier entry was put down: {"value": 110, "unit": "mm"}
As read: {"value": 15.96, "unit": "mm"}
